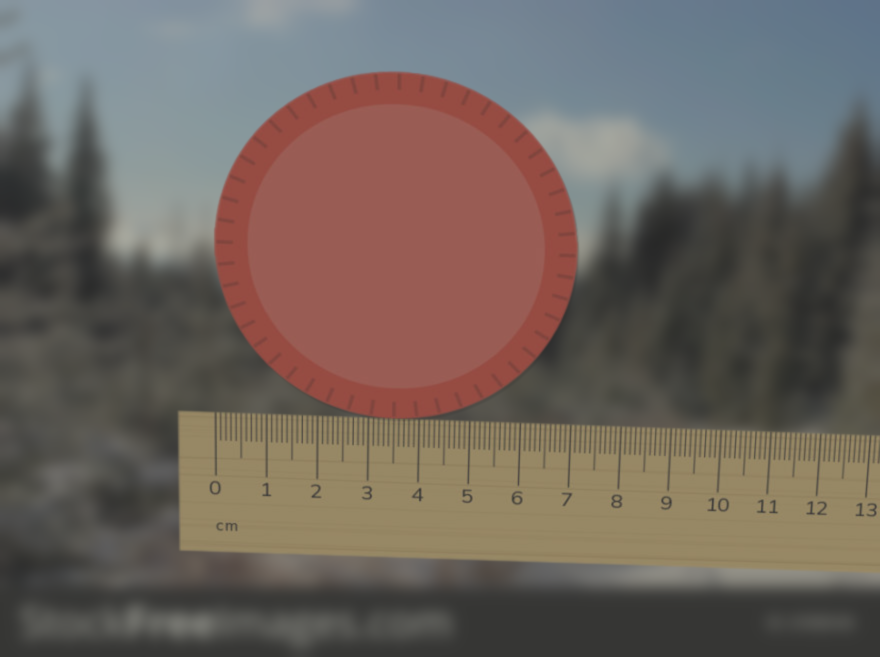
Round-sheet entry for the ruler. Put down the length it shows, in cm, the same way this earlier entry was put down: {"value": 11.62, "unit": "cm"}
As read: {"value": 7, "unit": "cm"}
